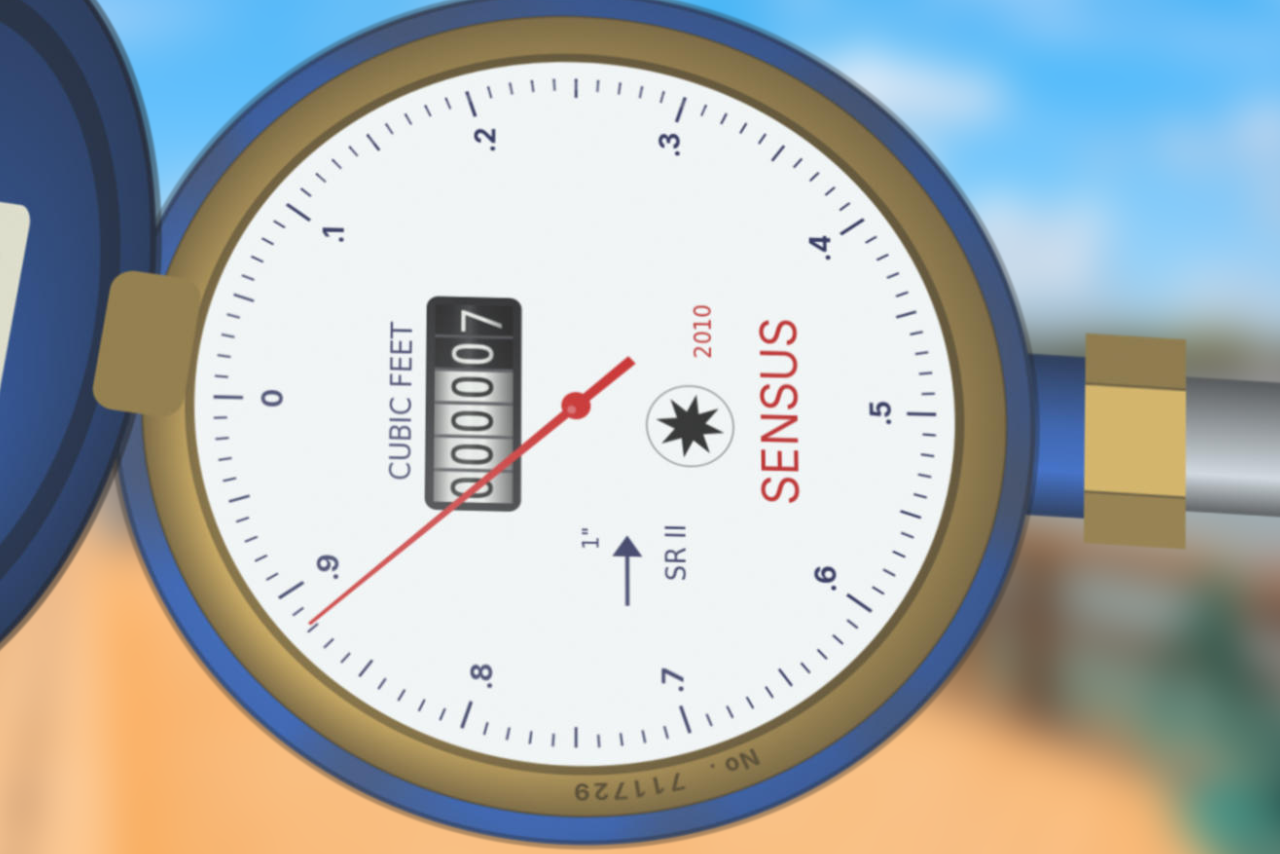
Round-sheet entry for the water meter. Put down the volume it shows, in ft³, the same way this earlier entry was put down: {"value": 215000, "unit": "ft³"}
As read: {"value": 6.88, "unit": "ft³"}
